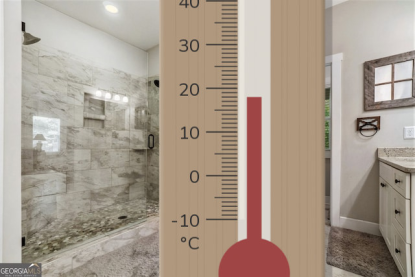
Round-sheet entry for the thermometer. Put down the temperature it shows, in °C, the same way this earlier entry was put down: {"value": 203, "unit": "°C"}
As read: {"value": 18, "unit": "°C"}
